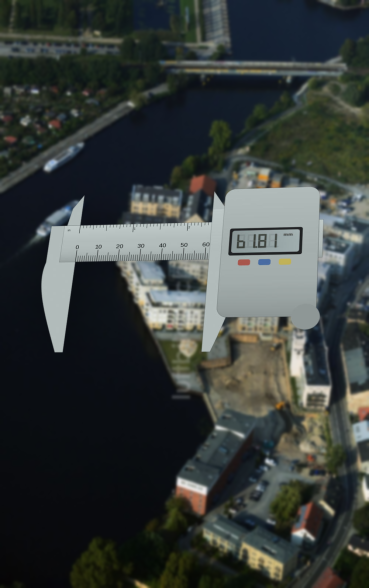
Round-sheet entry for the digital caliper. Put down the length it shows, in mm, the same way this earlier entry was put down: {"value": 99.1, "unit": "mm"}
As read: {"value": 61.81, "unit": "mm"}
